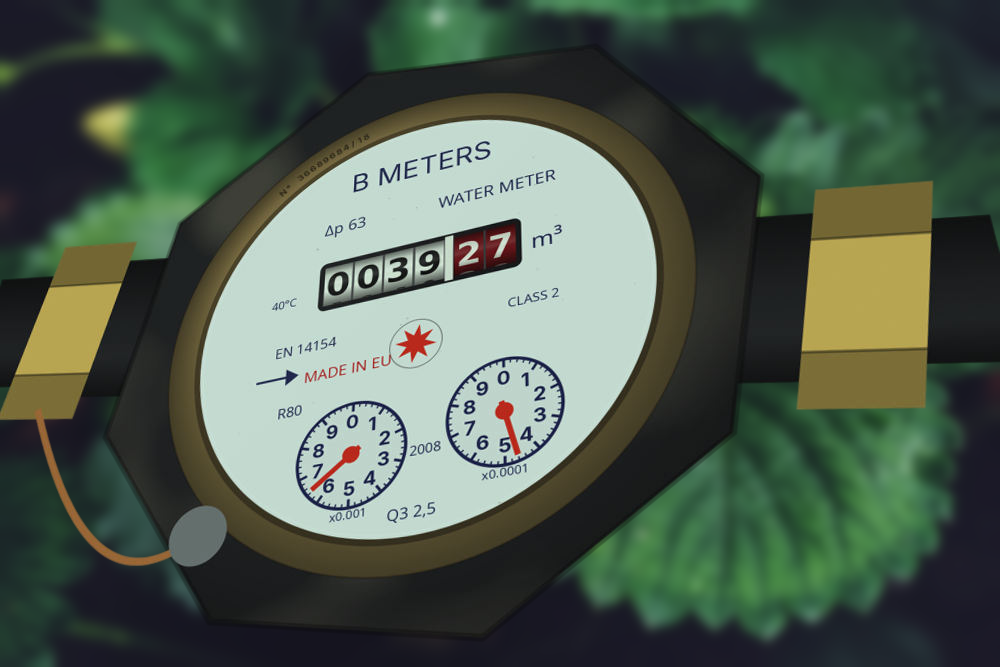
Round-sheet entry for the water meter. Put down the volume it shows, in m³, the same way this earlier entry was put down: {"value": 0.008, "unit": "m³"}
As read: {"value": 39.2764, "unit": "m³"}
